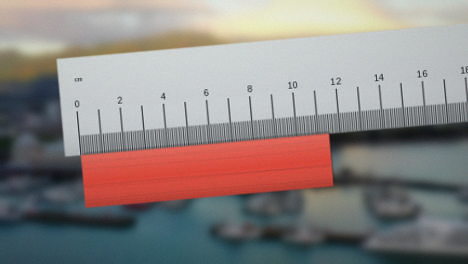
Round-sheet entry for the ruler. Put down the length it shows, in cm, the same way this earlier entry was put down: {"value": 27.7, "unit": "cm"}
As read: {"value": 11.5, "unit": "cm"}
